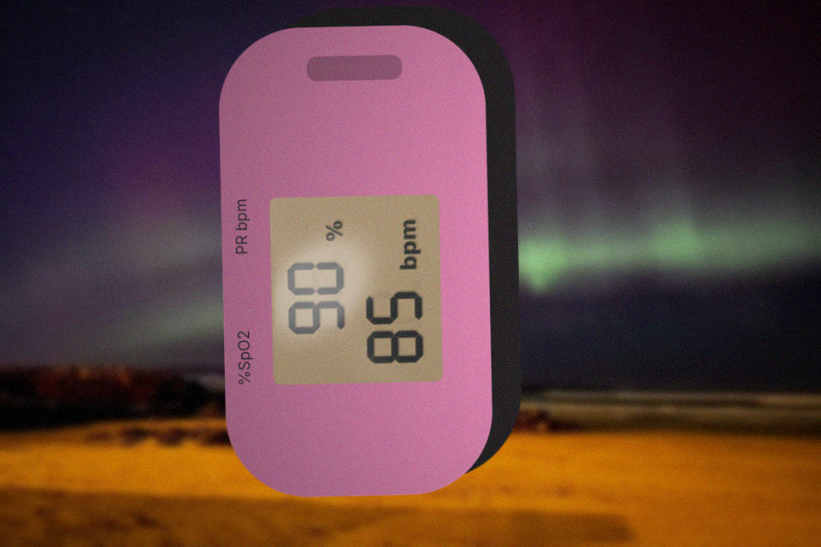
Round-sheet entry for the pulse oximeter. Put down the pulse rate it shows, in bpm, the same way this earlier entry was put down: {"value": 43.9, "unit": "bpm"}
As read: {"value": 85, "unit": "bpm"}
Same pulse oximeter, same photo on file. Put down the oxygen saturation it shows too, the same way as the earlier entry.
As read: {"value": 90, "unit": "%"}
